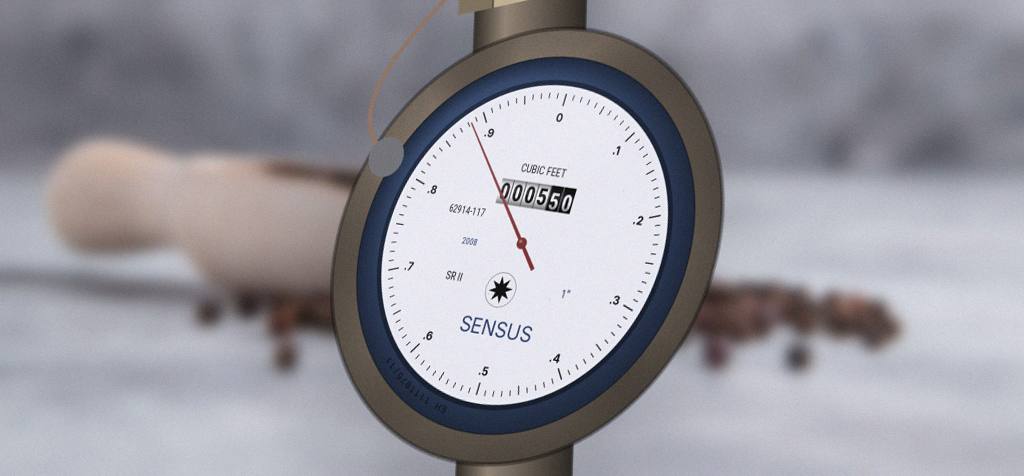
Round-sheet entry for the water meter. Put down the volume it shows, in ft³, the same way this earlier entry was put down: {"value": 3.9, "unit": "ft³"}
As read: {"value": 549.88, "unit": "ft³"}
